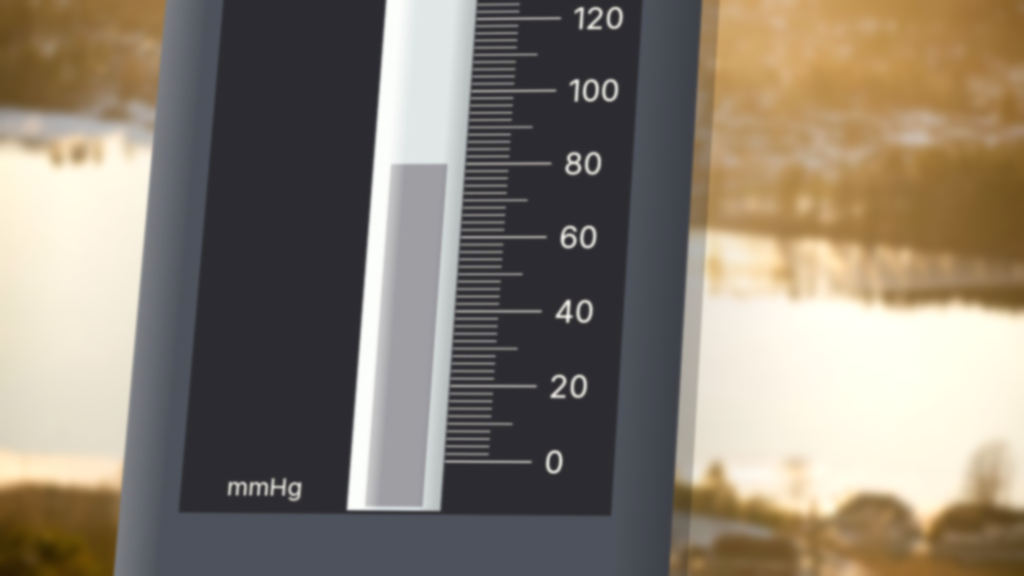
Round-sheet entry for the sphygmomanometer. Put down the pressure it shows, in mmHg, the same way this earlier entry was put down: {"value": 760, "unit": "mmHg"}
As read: {"value": 80, "unit": "mmHg"}
